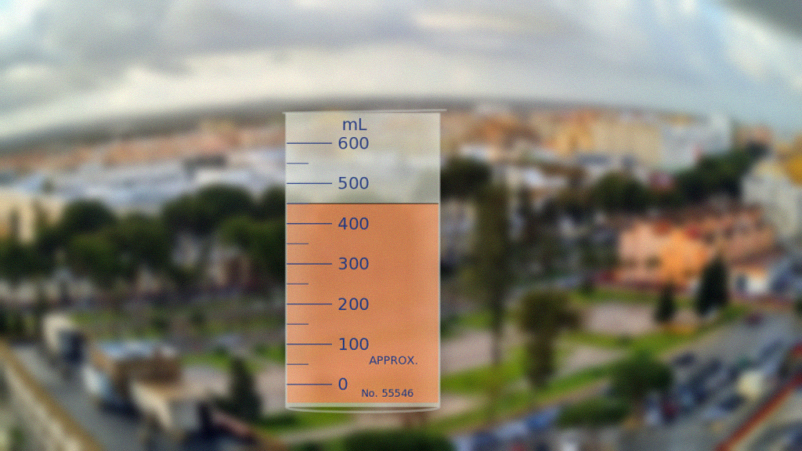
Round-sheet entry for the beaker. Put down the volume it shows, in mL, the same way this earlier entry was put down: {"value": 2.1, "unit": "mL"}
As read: {"value": 450, "unit": "mL"}
